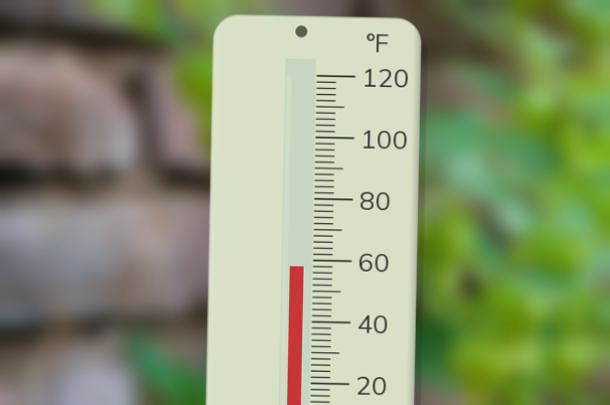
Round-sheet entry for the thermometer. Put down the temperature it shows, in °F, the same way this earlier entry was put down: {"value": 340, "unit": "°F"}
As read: {"value": 58, "unit": "°F"}
